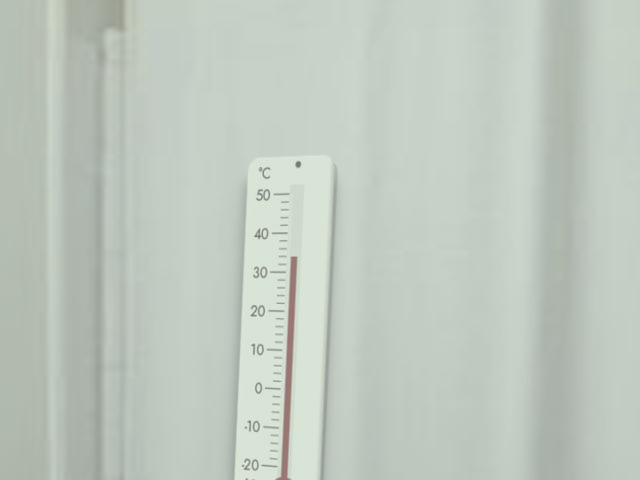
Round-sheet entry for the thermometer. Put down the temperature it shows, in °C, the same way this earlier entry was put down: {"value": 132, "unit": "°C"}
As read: {"value": 34, "unit": "°C"}
